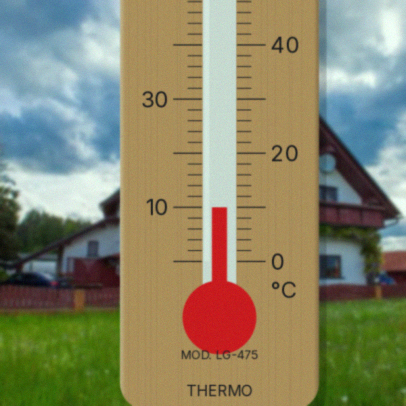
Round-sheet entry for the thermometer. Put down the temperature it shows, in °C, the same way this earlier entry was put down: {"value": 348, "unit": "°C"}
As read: {"value": 10, "unit": "°C"}
